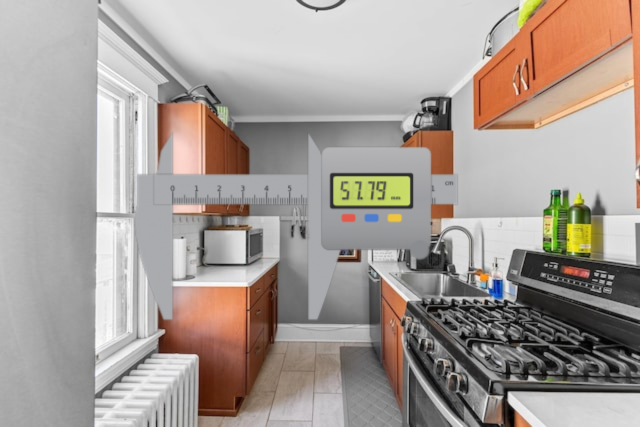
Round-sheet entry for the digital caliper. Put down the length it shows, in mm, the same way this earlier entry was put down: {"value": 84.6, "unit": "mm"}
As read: {"value": 57.79, "unit": "mm"}
